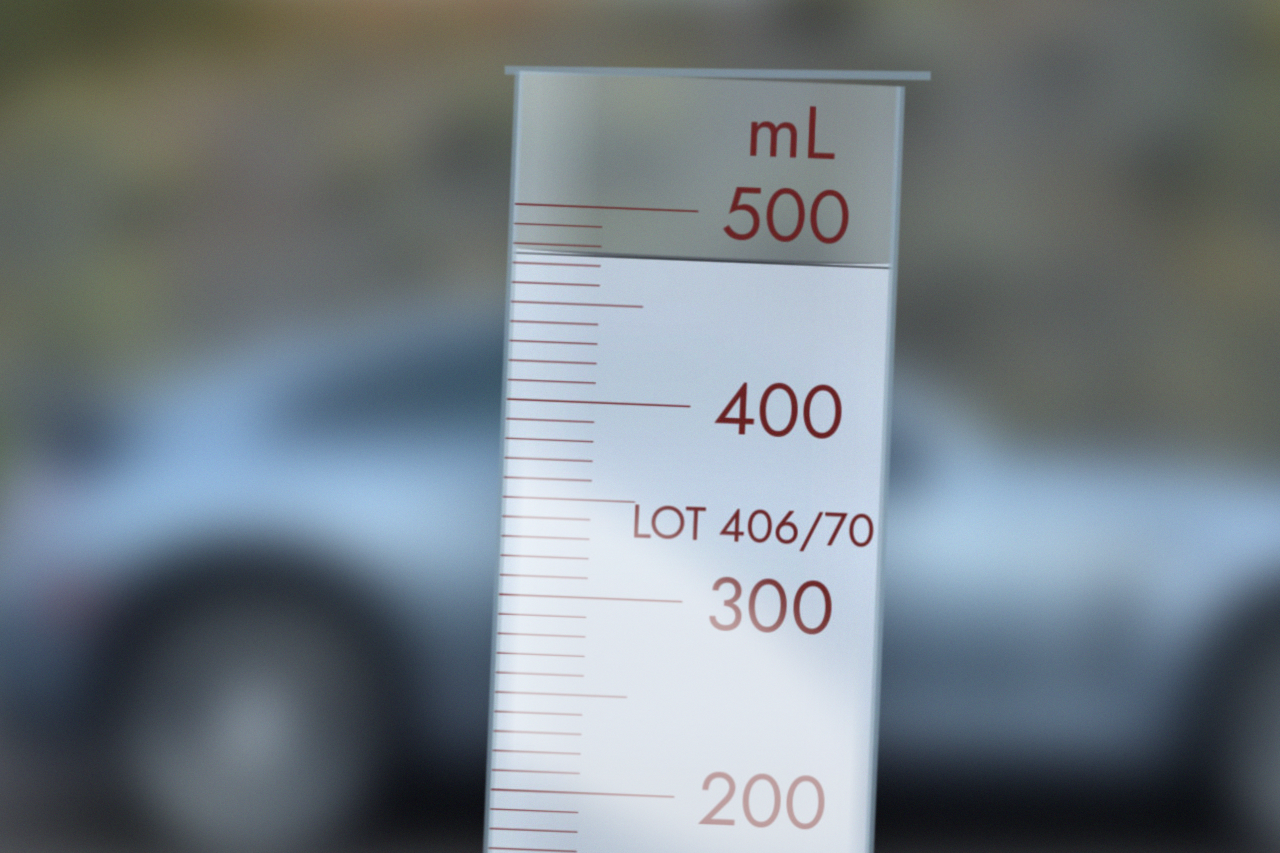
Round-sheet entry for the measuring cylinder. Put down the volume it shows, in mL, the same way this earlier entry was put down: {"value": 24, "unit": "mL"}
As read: {"value": 475, "unit": "mL"}
